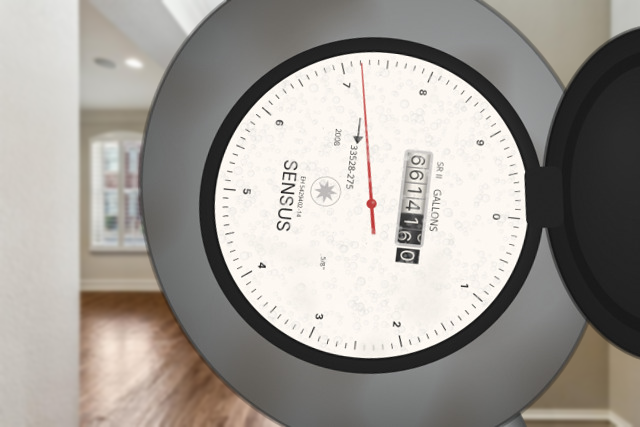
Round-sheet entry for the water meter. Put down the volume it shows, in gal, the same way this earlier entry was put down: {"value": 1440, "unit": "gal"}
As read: {"value": 6614157.2, "unit": "gal"}
